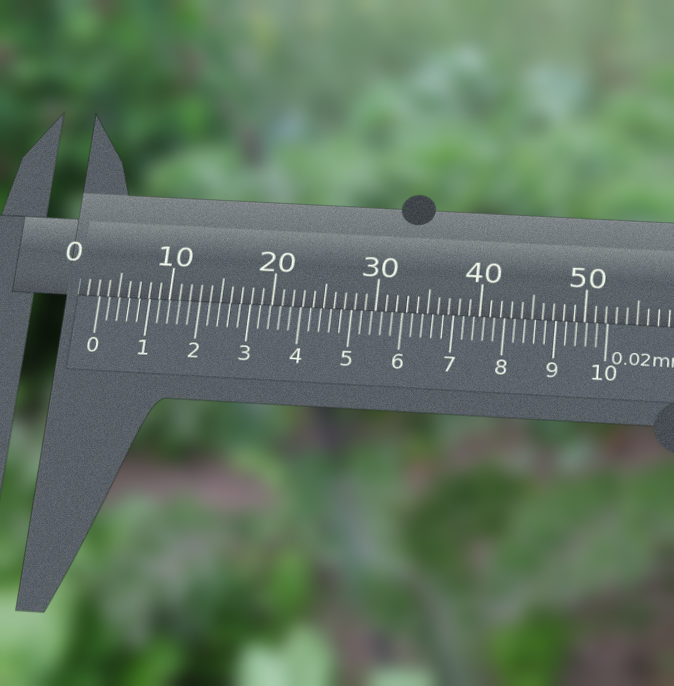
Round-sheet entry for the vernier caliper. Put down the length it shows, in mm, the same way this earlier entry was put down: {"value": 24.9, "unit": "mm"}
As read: {"value": 3.2, "unit": "mm"}
